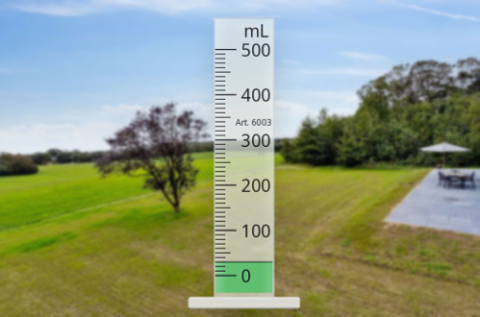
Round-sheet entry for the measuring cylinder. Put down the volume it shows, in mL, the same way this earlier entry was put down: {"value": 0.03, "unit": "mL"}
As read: {"value": 30, "unit": "mL"}
